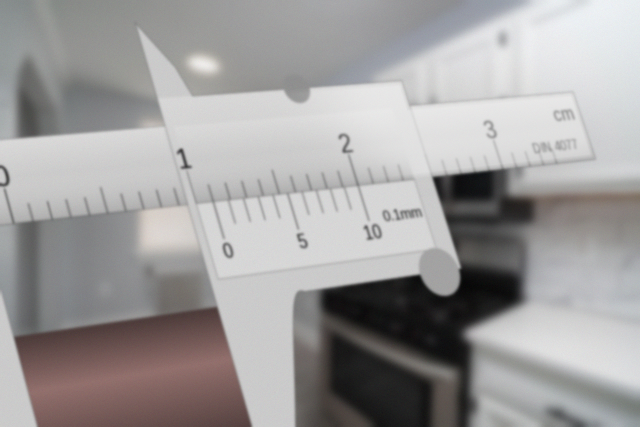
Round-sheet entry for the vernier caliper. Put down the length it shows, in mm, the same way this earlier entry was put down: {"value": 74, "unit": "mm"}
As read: {"value": 11.0, "unit": "mm"}
